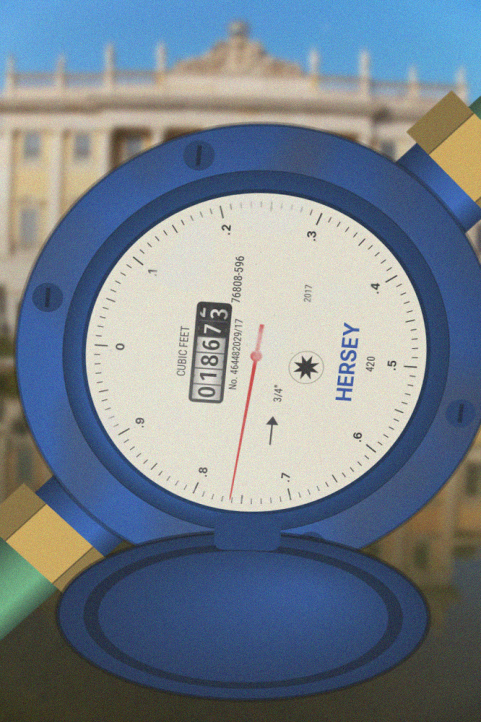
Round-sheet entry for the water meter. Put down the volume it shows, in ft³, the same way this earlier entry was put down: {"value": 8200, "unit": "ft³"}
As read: {"value": 18672.76, "unit": "ft³"}
